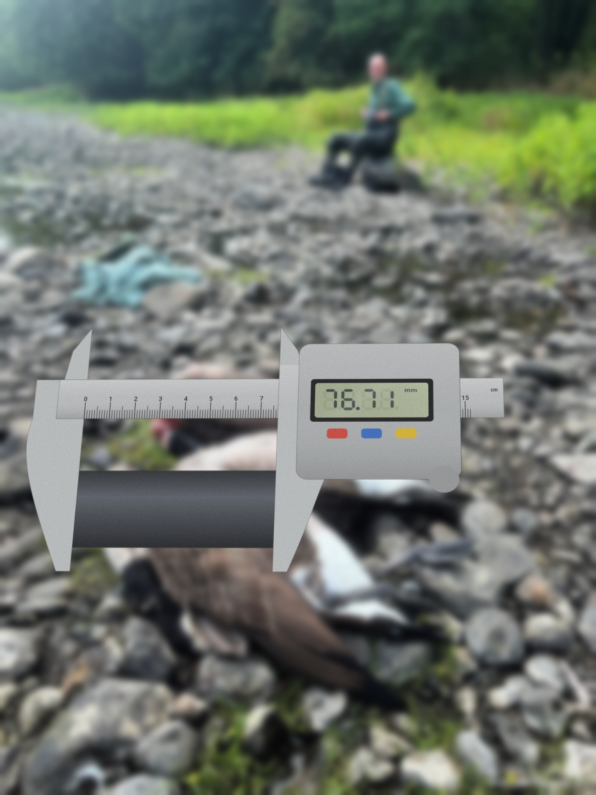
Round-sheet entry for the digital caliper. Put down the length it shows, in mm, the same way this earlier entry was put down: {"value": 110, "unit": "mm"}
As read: {"value": 76.71, "unit": "mm"}
